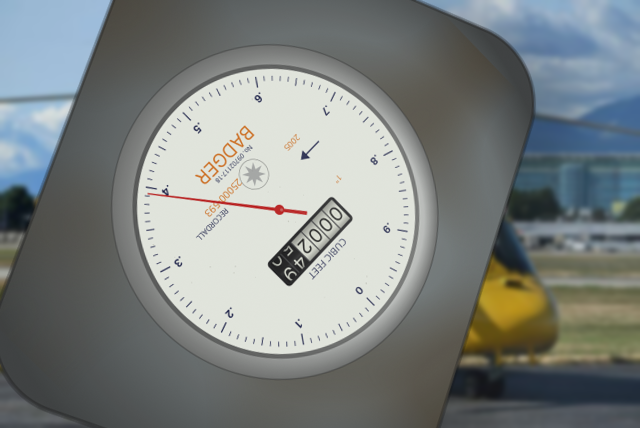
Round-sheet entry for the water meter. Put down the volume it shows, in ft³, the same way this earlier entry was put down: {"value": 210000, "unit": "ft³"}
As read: {"value": 249.39, "unit": "ft³"}
